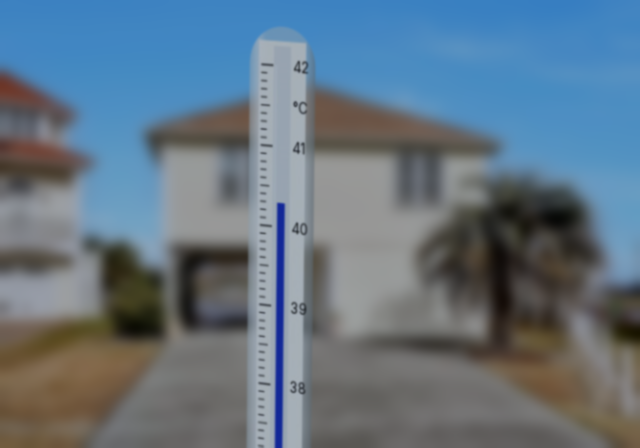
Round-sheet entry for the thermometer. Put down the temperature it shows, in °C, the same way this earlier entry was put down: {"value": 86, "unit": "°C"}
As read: {"value": 40.3, "unit": "°C"}
